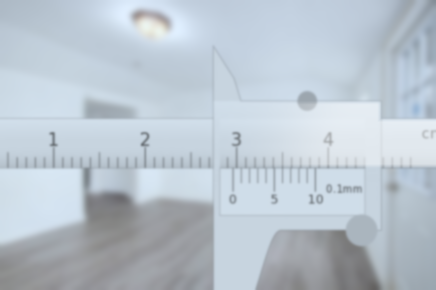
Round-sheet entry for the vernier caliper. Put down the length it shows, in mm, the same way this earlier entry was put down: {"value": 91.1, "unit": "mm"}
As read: {"value": 29.6, "unit": "mm"}
